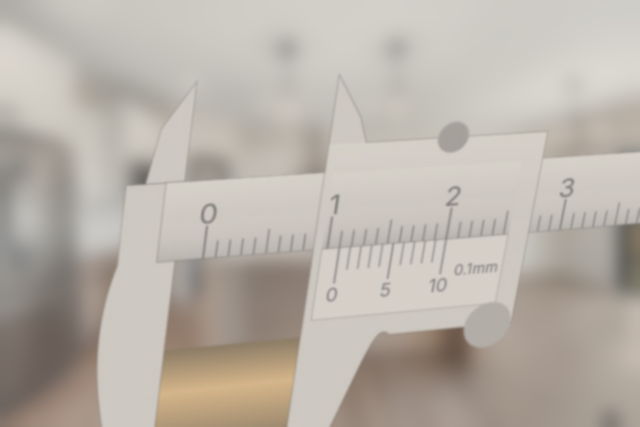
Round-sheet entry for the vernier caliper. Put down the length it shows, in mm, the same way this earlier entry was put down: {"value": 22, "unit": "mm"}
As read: {"value": 11.0, "unit": "mm"}
